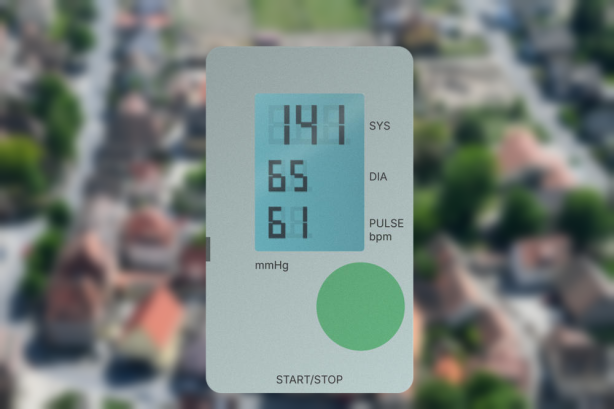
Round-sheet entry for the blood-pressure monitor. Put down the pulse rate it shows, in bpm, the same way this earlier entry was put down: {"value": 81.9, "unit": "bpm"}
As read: {"value": 61, "unit": "bpm"}
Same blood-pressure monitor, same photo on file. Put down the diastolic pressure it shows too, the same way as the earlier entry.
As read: {"value": 65, "unit": "mmHg"}
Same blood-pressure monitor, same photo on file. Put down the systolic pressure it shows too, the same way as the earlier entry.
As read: {"value": 141, "unit": "mmHg"}
